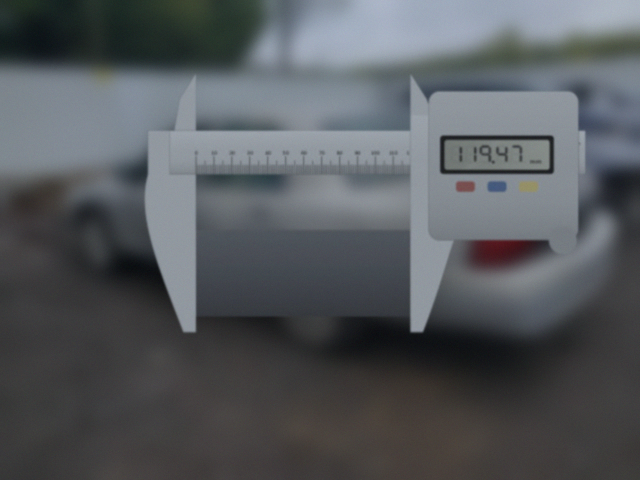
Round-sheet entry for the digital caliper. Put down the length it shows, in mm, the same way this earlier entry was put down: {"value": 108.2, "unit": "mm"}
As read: {"value": 119.47, "unit": "mm"}
